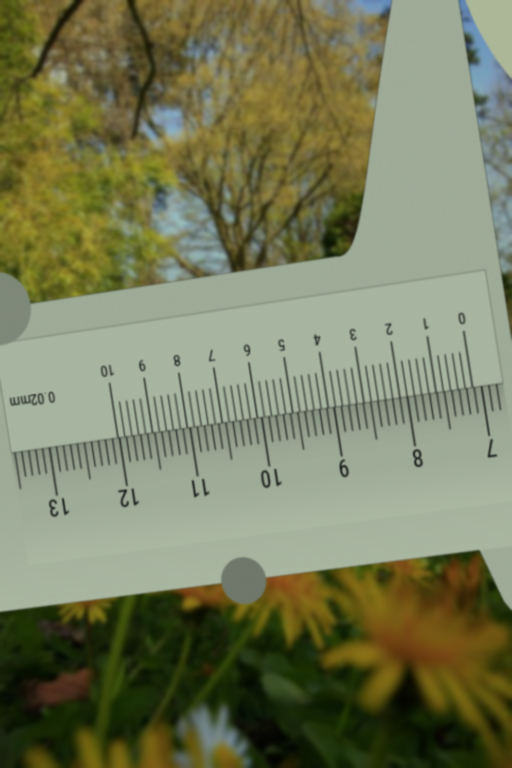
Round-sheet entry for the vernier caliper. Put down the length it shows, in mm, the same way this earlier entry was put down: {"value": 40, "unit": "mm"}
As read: {"value": 71.2, "unit": "mm"}
